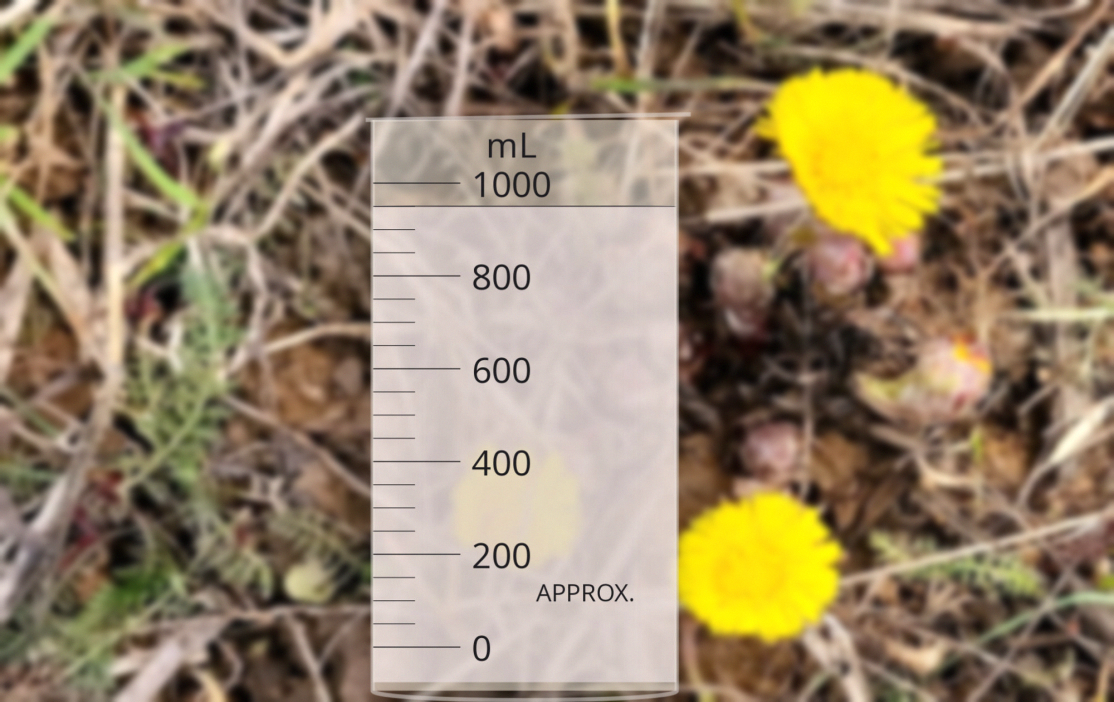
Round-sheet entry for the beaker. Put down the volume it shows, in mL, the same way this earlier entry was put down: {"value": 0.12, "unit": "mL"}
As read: {"value": 950, "unit": "mL"}
